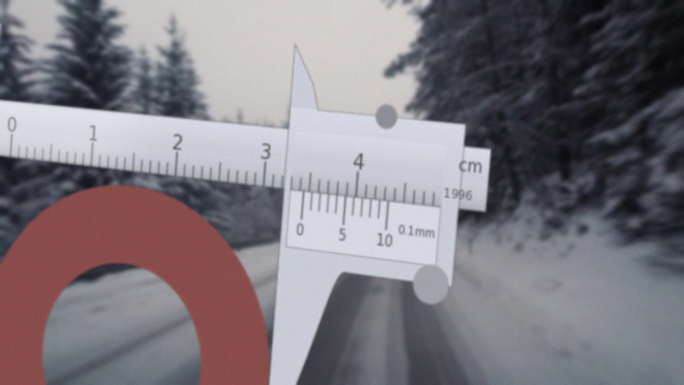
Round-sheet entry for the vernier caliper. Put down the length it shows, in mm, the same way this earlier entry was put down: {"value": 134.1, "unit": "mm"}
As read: {"value": 34.4, "unit": "mm"}
